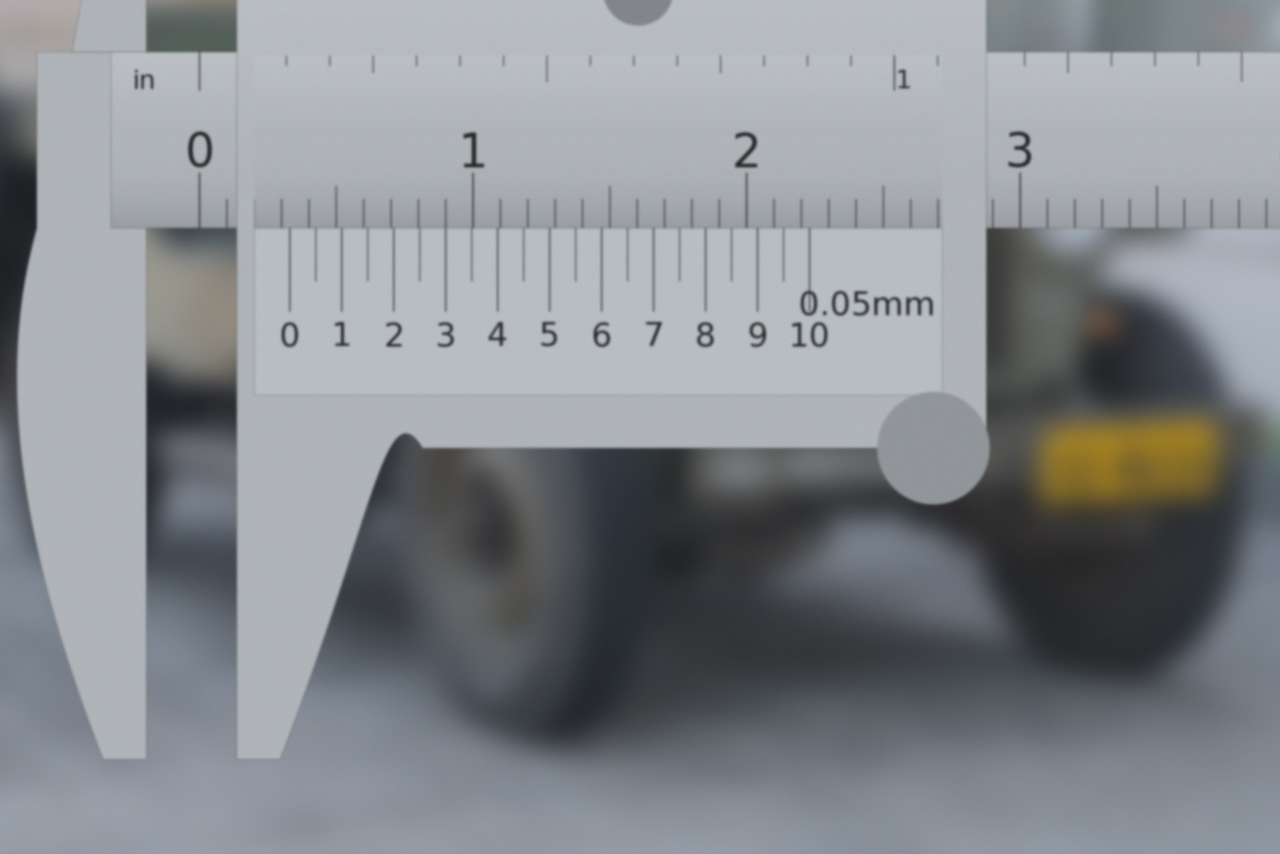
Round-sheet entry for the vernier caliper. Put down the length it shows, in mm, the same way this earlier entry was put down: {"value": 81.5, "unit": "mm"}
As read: {"value": 3.3, "unit": "mm"}
